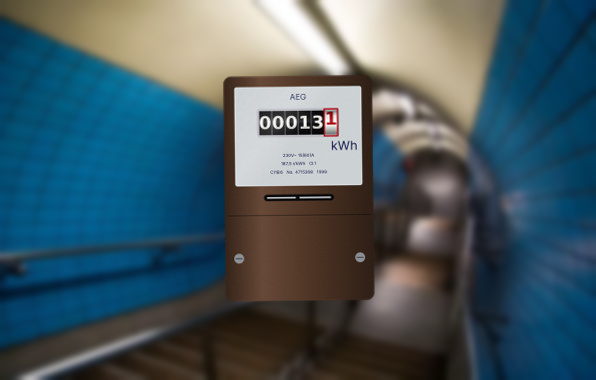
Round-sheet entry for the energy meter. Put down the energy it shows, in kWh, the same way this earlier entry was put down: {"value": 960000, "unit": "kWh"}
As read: {"value": 13.1, "unit": "kWh"}
